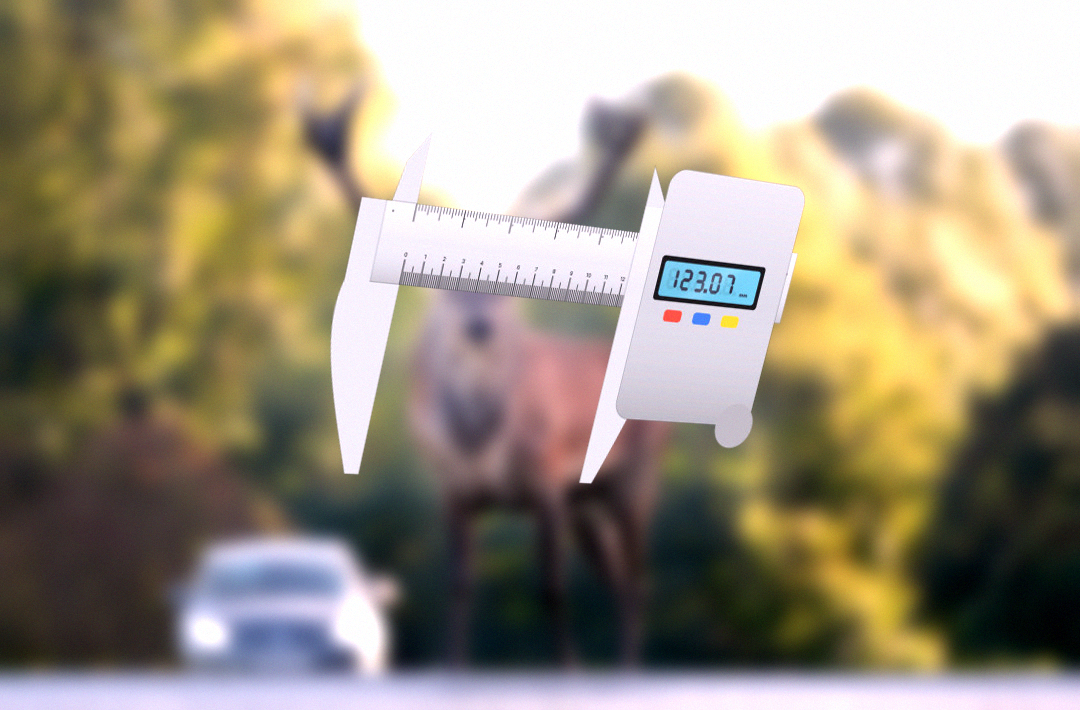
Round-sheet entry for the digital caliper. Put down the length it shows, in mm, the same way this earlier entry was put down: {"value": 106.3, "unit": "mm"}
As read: {"value": 123.07, "unit": "mm"}
